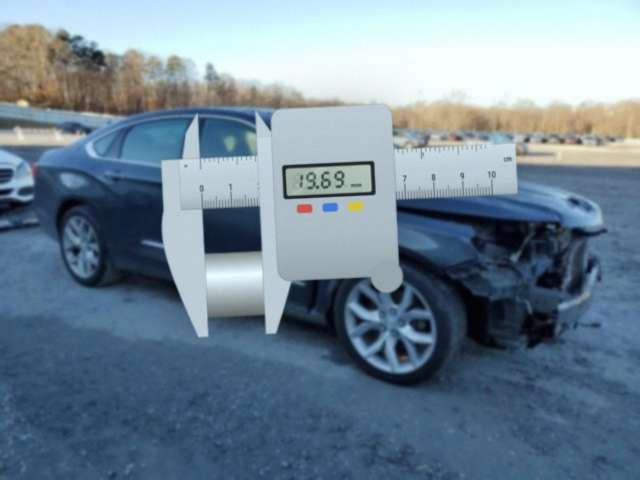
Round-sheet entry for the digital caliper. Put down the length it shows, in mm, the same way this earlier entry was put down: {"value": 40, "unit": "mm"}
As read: {"value": 19.69, "unit": "mm"}
